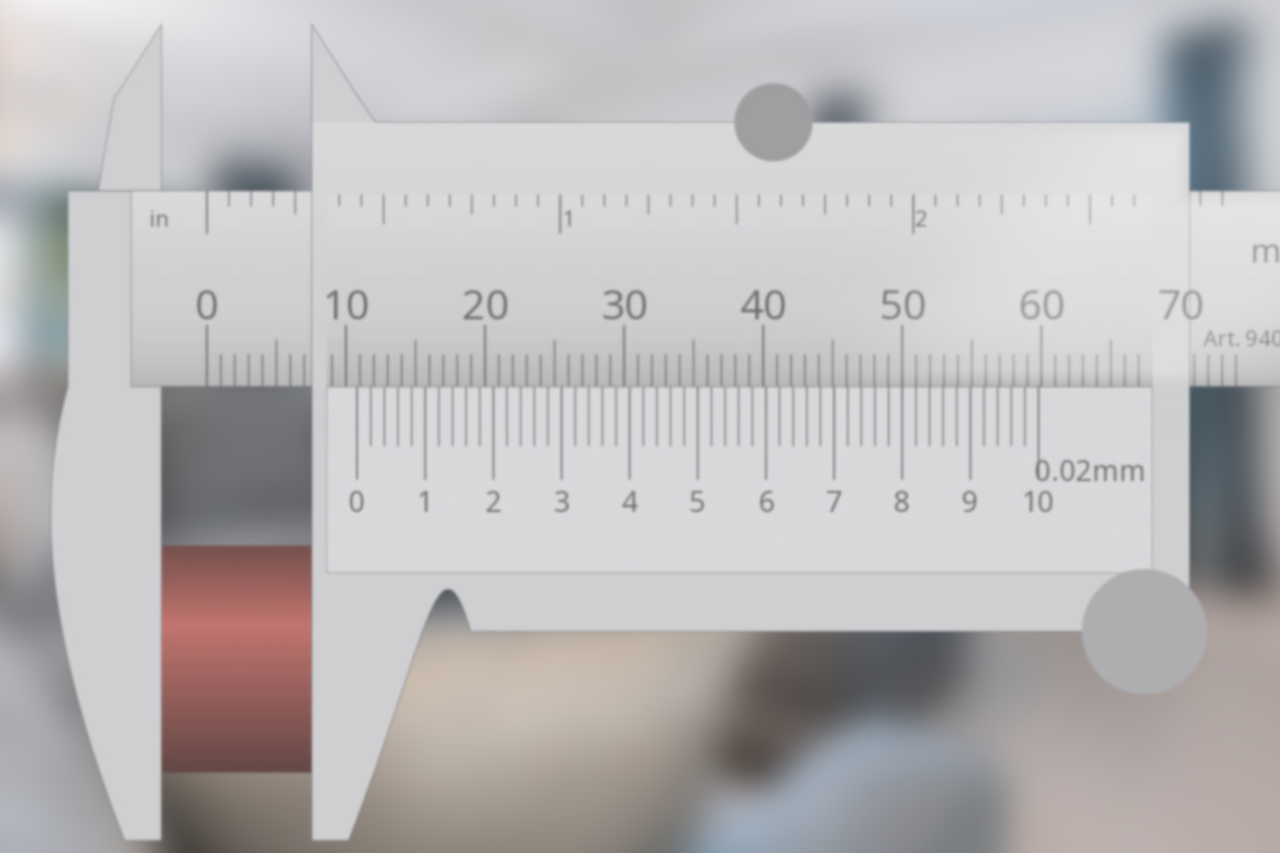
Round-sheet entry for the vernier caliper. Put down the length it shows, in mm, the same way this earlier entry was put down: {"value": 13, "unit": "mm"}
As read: {"value": 10.8, "unit": "mm"}
